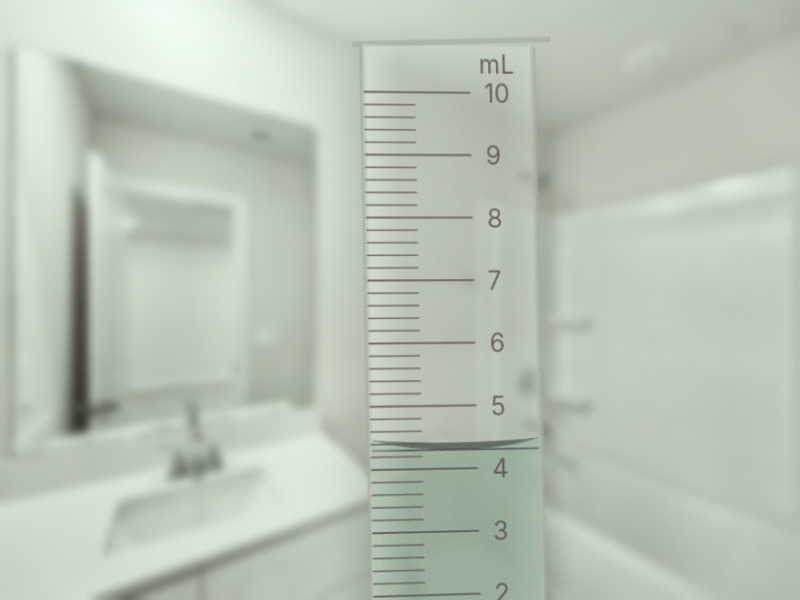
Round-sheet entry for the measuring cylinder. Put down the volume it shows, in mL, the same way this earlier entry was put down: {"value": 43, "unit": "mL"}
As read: {"value": 4.3, "unit": "mL"}
